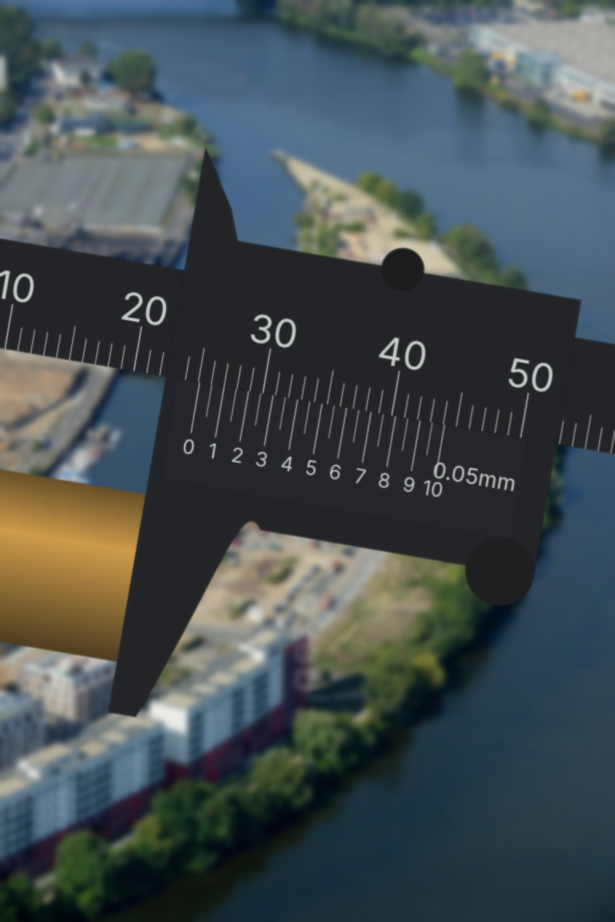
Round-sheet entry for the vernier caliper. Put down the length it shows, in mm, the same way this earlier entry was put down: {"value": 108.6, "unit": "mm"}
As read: {"value": 25.1, "unit": "mm"}
